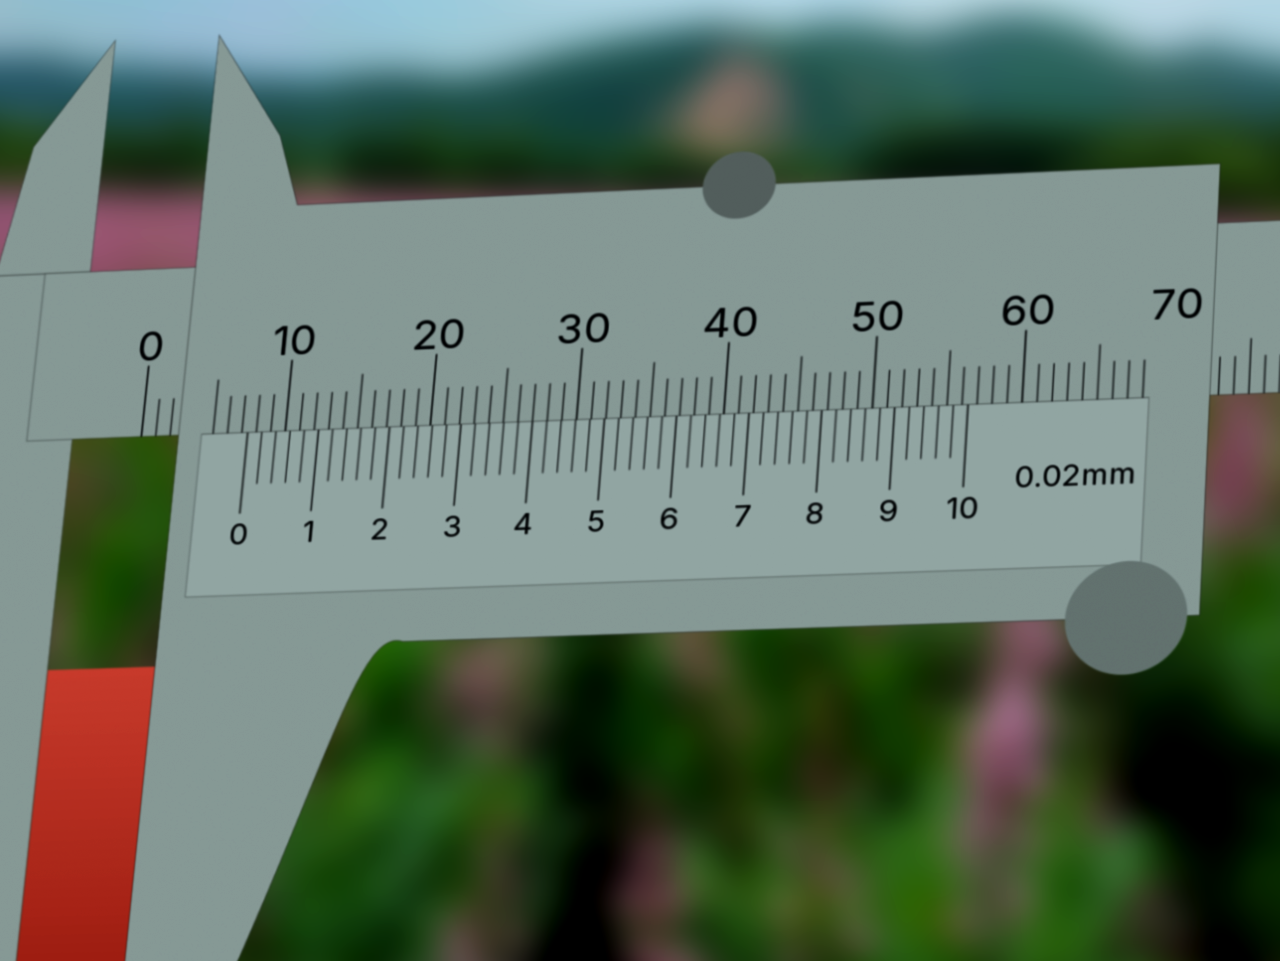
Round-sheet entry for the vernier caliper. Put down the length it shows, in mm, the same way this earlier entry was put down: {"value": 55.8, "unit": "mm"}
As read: {"value": 7.4, "unit": "mm"}
